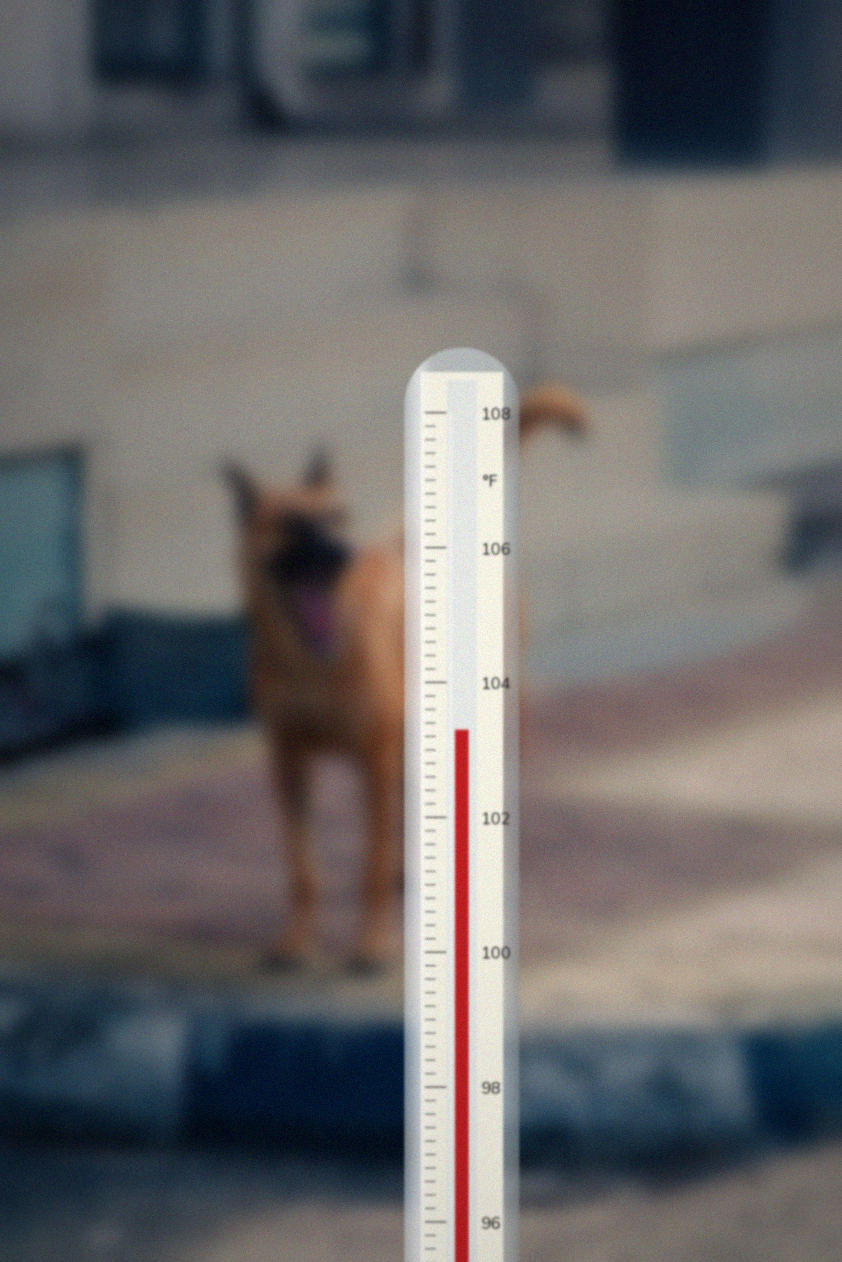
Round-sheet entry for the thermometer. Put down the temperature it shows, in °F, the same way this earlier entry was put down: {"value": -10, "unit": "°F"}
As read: {"value": 103.3, "unit": "°F"}
